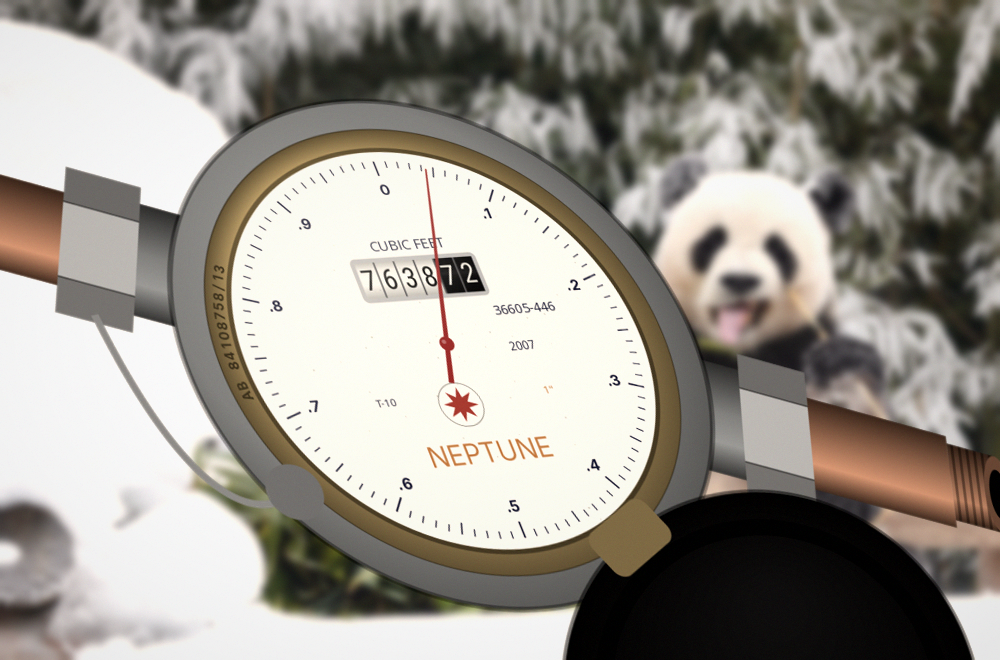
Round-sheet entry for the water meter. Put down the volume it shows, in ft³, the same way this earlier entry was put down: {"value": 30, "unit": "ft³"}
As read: {"value": 763872.04, "unit": "ft³"}
